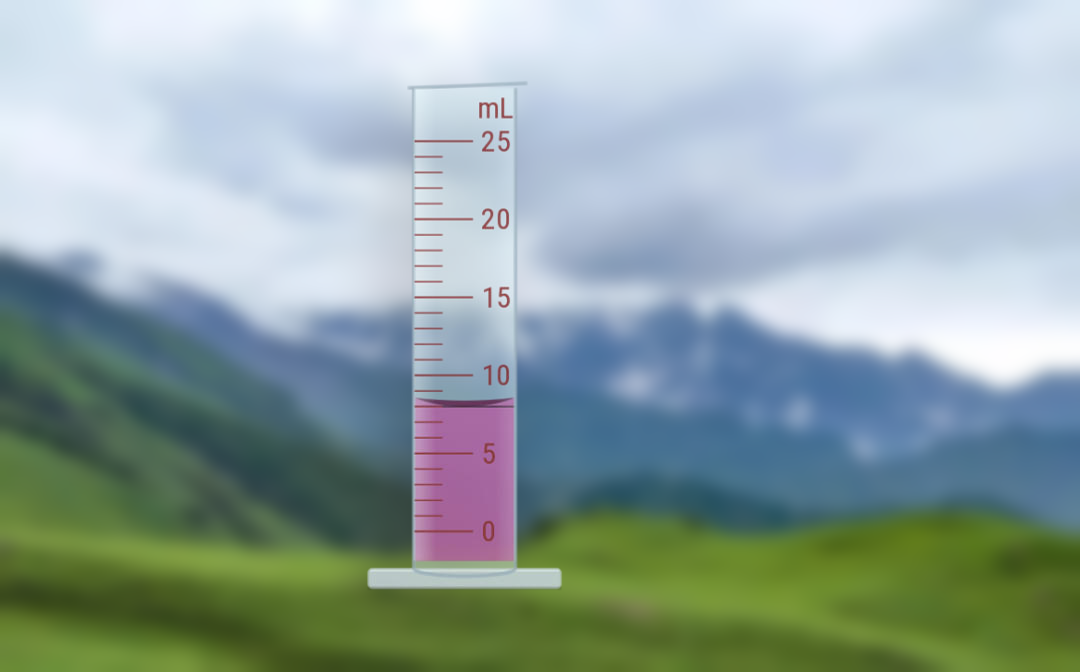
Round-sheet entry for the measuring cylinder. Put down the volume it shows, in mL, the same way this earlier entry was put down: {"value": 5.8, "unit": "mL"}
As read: {"value": 8, "unit": "mL"}
